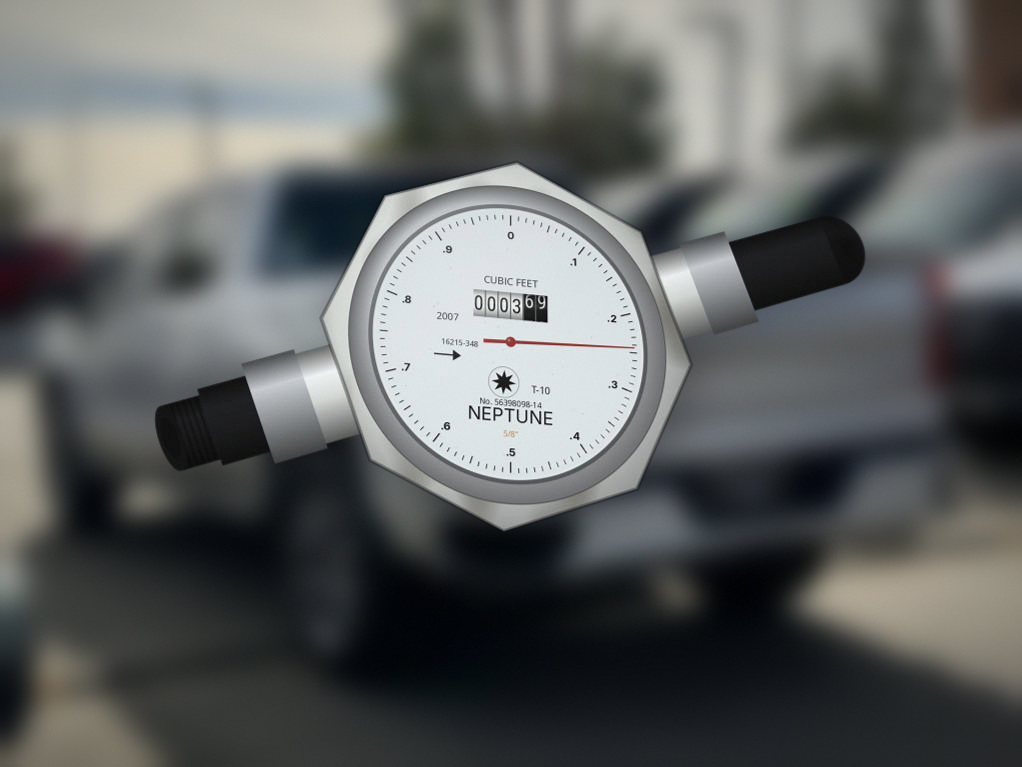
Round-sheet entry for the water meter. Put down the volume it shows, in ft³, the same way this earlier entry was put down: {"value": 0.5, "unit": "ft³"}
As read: {"value": 369.24, "unit": "ft³"}
